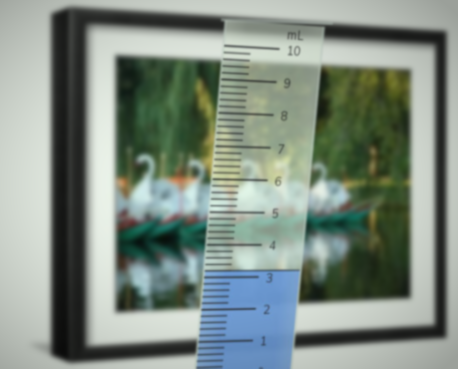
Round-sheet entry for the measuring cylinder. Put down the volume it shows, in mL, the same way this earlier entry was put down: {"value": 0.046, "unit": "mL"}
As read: {"value": 3.2, "unit": "mL"}
